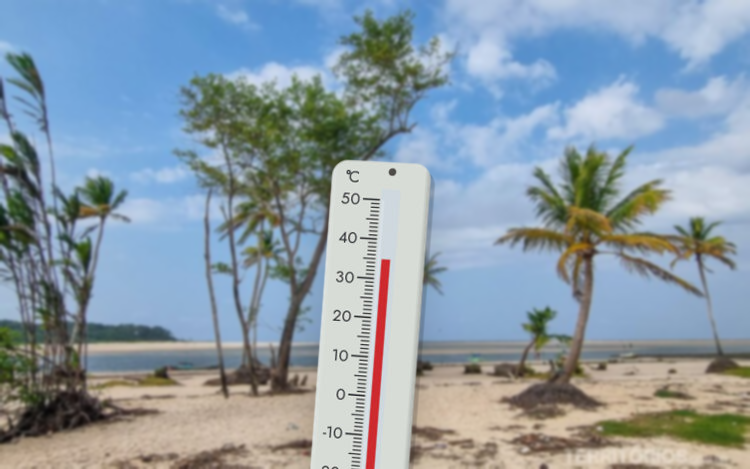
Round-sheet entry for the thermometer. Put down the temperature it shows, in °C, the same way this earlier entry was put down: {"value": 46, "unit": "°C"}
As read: {"value": 35, "unit": "°C"}
